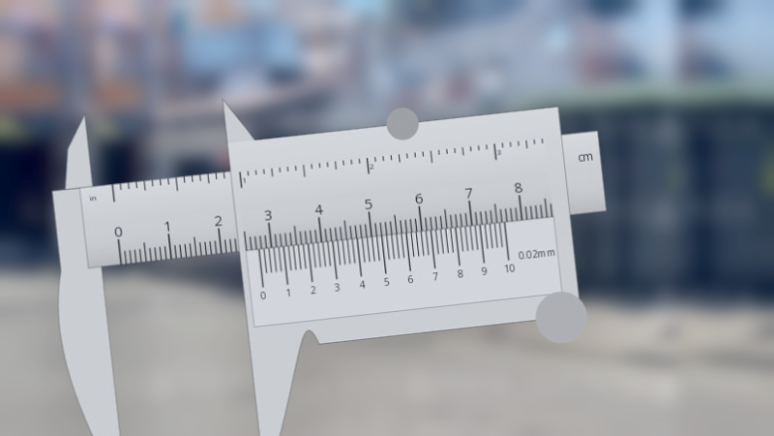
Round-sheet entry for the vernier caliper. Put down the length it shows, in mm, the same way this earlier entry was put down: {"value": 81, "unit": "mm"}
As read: {"value": 27.5, "unit": "mm"}
